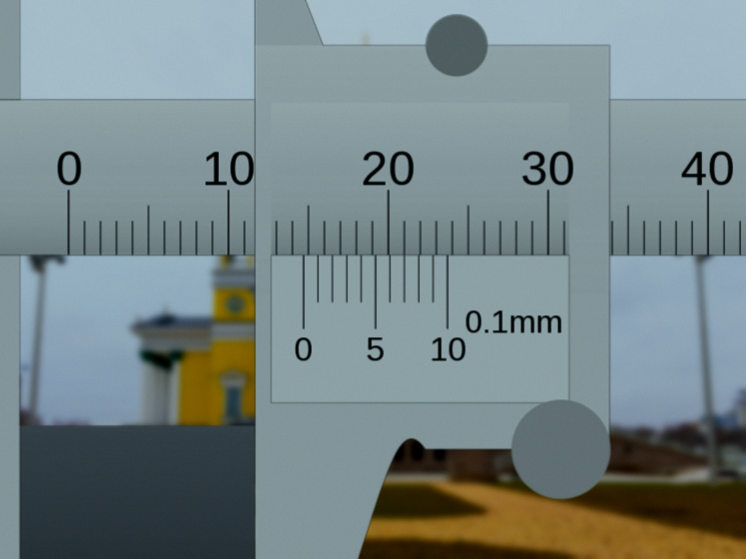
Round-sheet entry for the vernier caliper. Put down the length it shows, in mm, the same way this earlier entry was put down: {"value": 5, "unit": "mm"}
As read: {"value": 14.7, "unit": "mm"}
